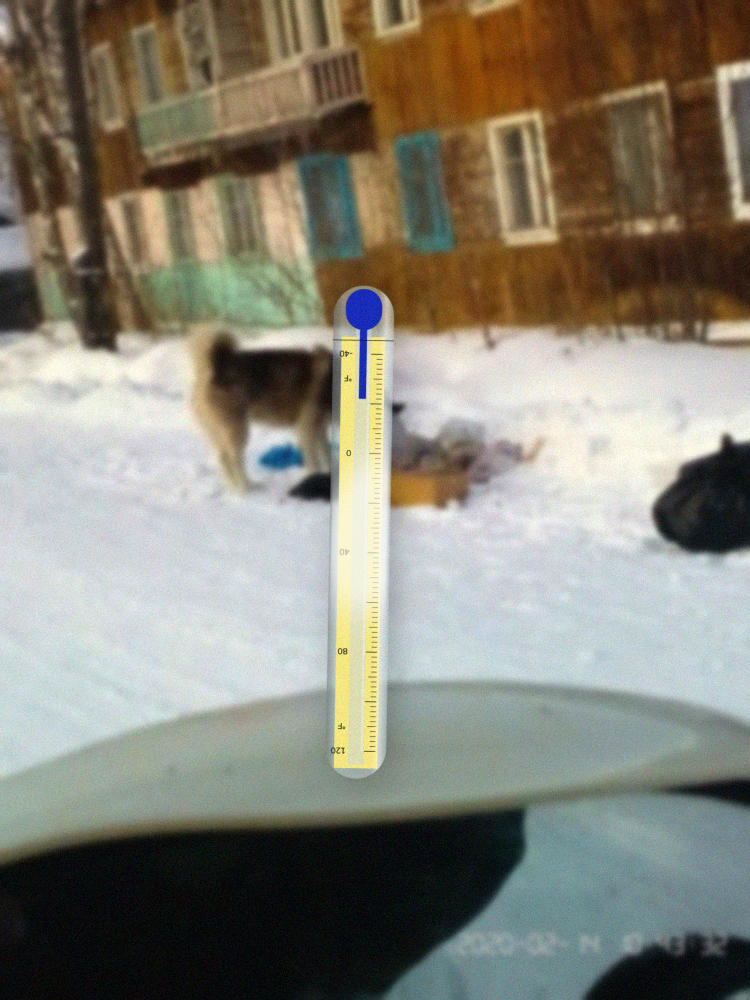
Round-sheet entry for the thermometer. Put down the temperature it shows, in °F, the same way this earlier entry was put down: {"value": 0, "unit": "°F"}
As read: {"value": -22, "unit": "°F"}
